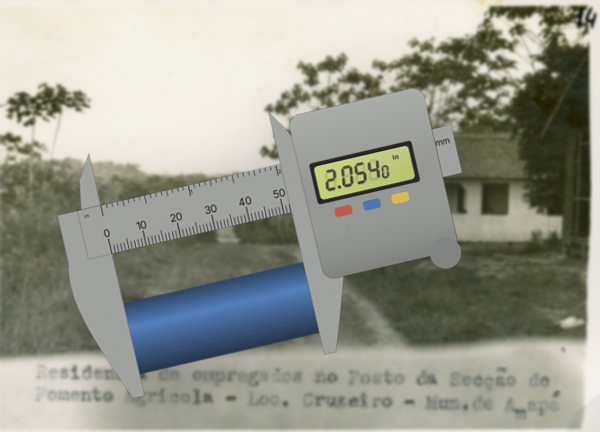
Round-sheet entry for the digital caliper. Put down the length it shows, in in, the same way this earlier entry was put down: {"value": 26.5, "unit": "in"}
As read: {"value": 2.0540, "unit": "in"}
